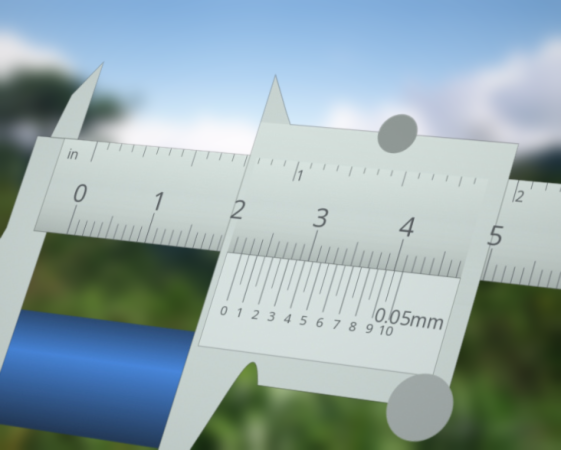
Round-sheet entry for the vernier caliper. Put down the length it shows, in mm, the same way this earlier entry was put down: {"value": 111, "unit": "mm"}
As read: {"value": 22.0, "unit": "mm"}
